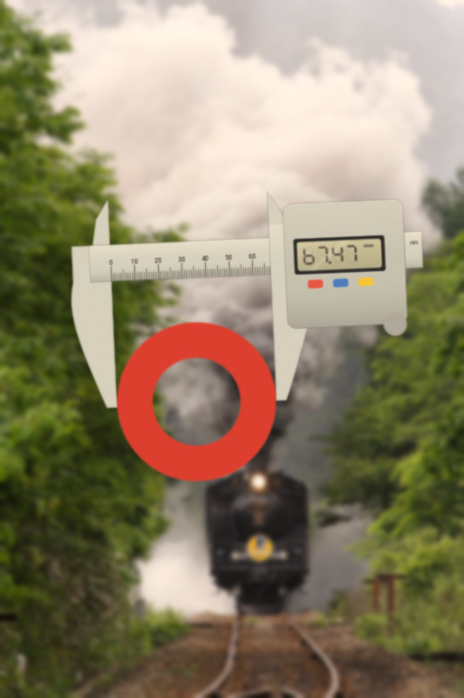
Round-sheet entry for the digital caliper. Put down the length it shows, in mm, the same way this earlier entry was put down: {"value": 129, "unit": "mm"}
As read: {"value": 67.47, "unit": "mm"}
